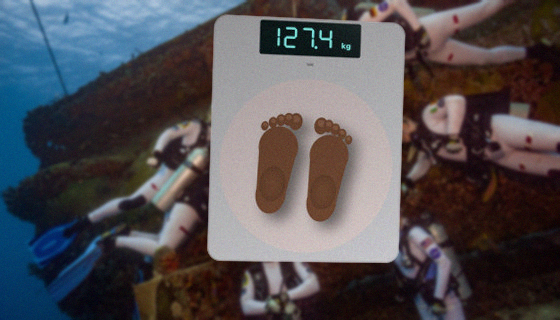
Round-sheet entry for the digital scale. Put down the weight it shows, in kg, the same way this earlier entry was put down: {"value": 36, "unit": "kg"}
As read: {"value": 127.4, "unit": "kg"}
